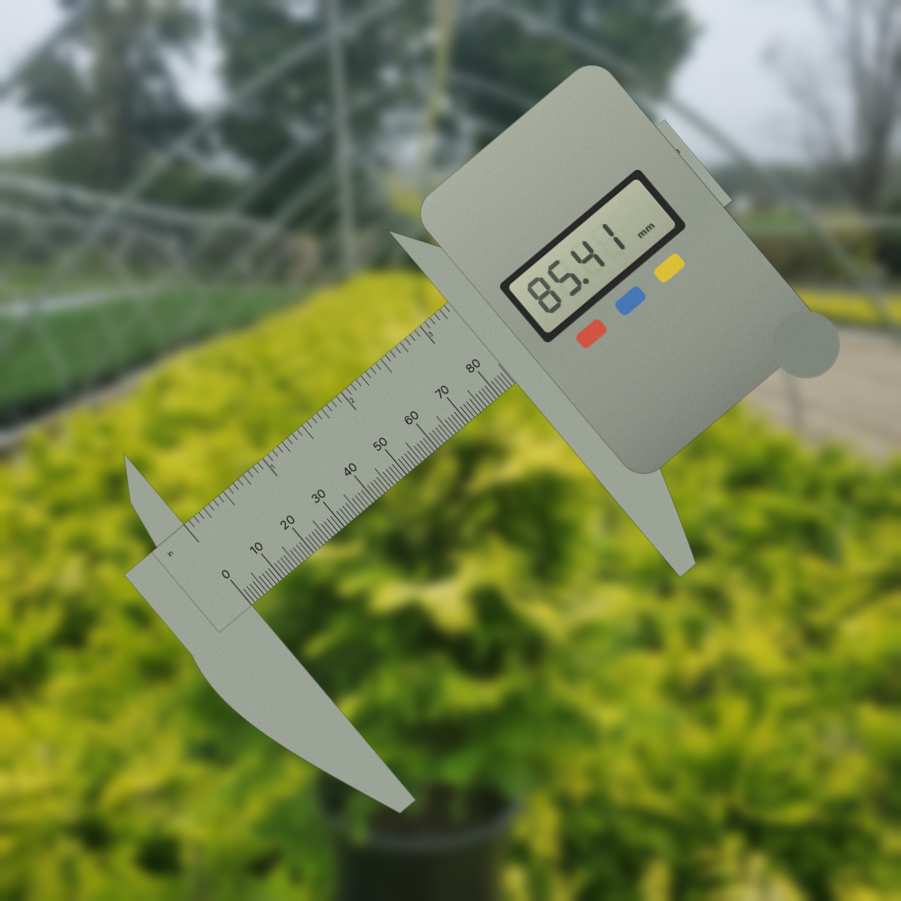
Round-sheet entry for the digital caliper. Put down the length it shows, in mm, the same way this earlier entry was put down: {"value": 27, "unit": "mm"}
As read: {"value": 85.41, "unit": "mm"}
